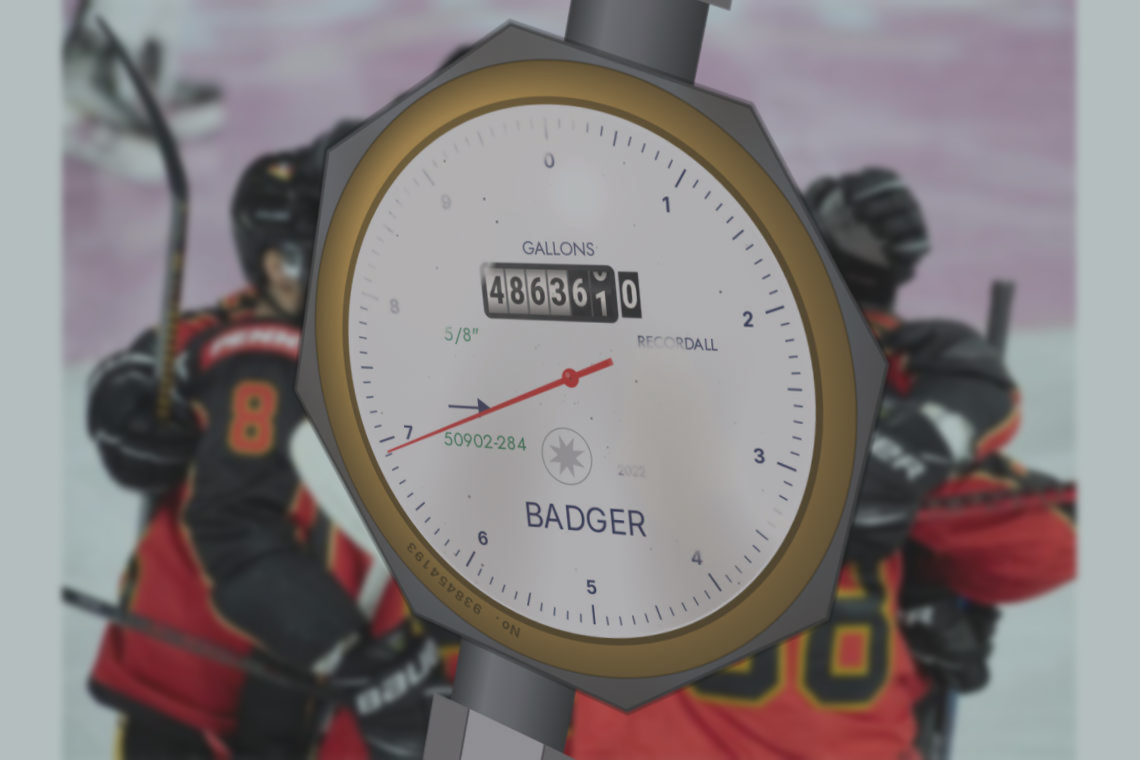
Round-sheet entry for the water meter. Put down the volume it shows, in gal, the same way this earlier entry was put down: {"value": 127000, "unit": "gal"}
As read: {"value": 4863606.9, "unit": "gal"}
